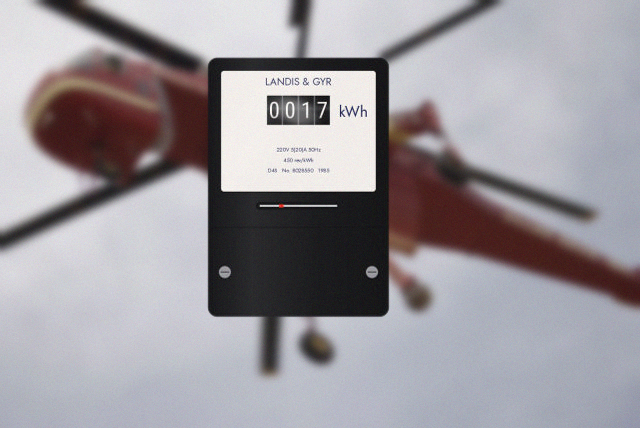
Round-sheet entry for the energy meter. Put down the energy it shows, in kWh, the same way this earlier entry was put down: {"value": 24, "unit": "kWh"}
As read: {"value": 17, "unit": "kWh"}
